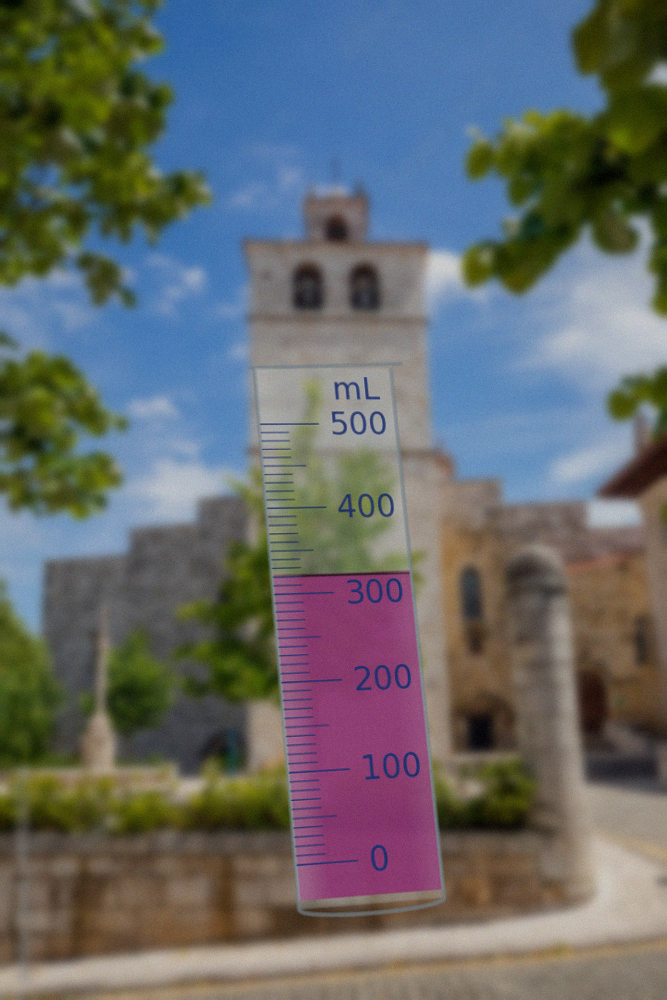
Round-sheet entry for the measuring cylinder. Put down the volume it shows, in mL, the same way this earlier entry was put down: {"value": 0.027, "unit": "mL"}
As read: {"value": 320, "unit": "mL"}
